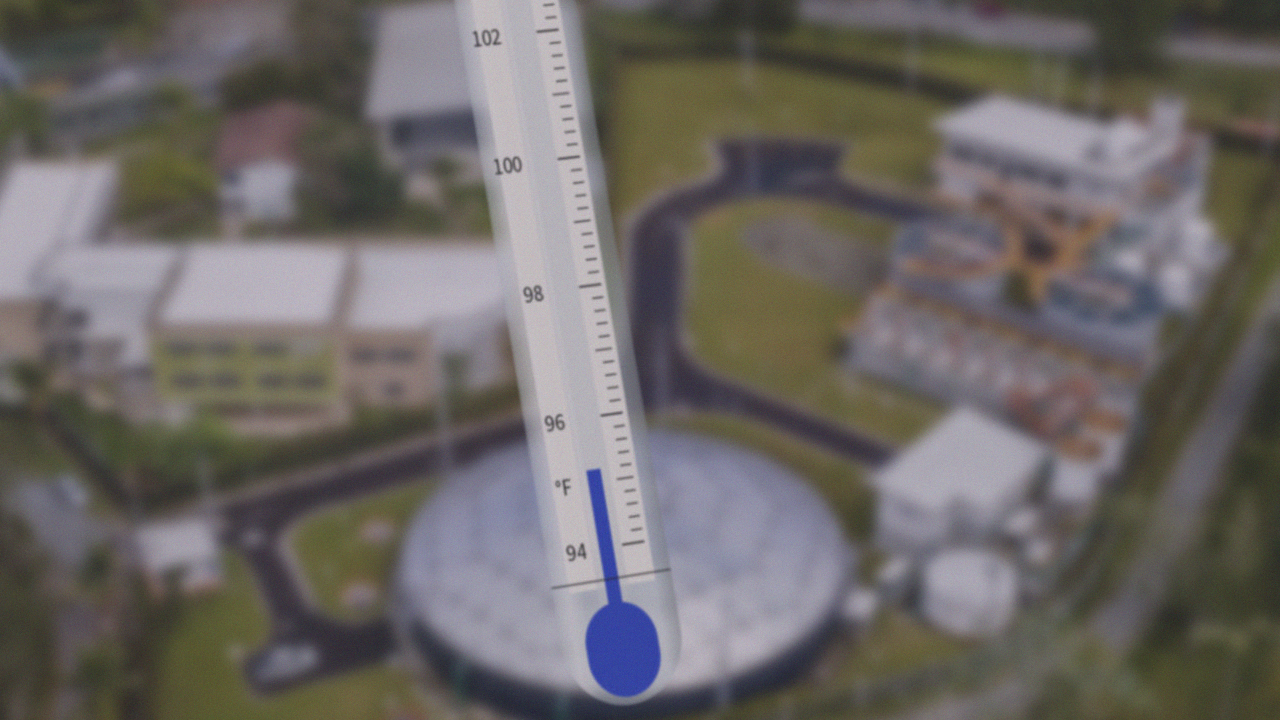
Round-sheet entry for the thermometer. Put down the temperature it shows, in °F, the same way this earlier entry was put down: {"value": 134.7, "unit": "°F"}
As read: {"value": 95.2, "unit": "°F"}
